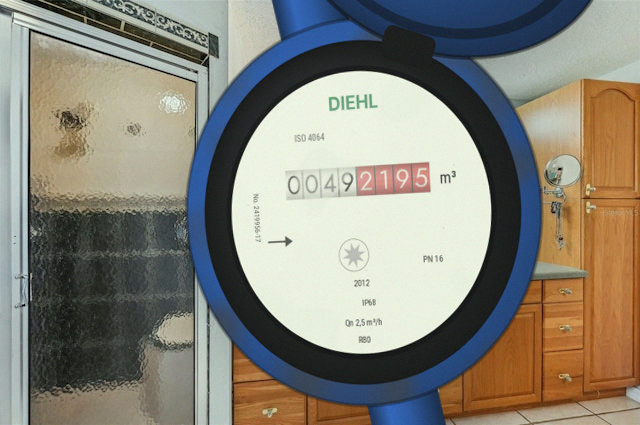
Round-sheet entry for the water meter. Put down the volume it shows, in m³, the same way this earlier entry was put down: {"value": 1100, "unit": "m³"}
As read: {"value": 49.2195, "unit": "m³"}
